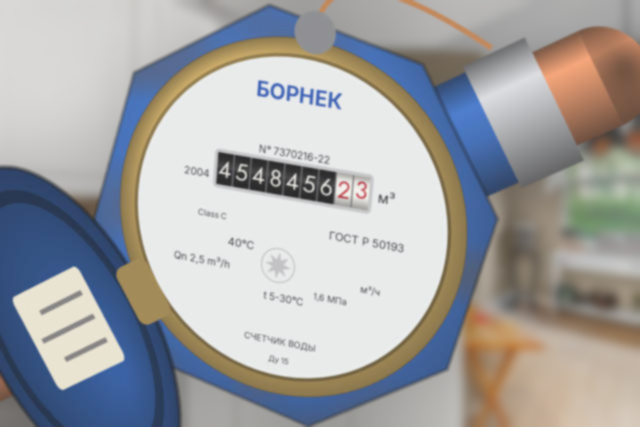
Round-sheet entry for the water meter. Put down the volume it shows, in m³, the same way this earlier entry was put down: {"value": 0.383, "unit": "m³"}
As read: {"value": 4548456.23, "unit": "m³"}
